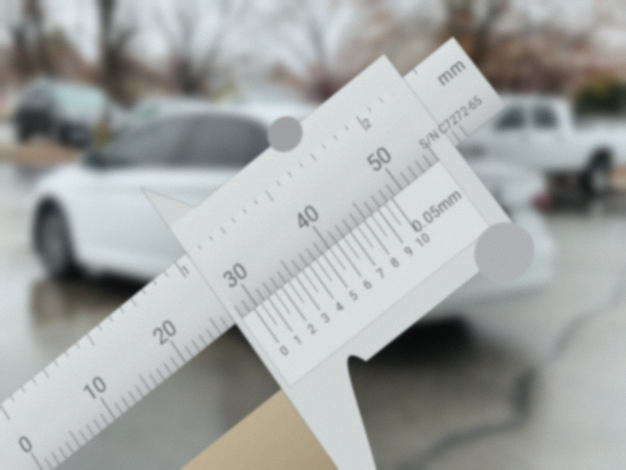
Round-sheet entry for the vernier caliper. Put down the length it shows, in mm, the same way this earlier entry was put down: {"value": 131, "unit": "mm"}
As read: {"value": 29.6, "unit": "mm"}
